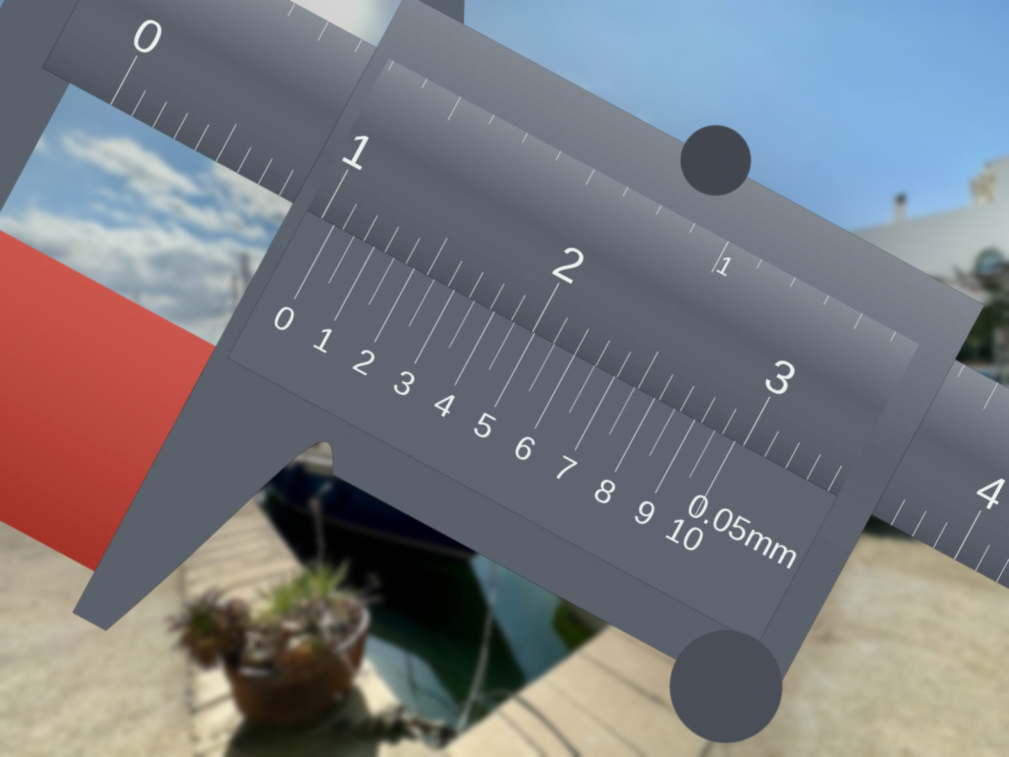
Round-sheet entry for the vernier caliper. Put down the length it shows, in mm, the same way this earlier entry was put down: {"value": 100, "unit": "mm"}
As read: {"value": 10.60, "unit": "mm"}
